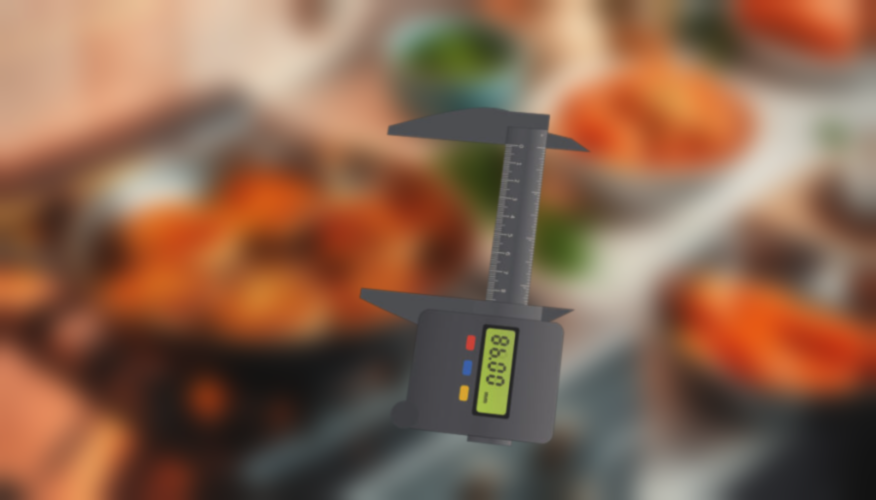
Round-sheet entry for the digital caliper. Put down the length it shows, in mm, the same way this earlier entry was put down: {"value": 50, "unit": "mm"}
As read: {"value": 86.00, "unit": "mm"}
